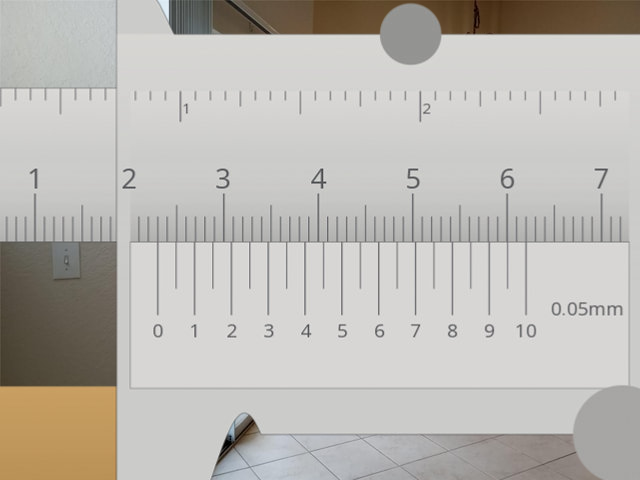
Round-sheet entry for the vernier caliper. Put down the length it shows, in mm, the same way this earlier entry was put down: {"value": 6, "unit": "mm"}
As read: {"value": 23.0, "unit": "mm"}
